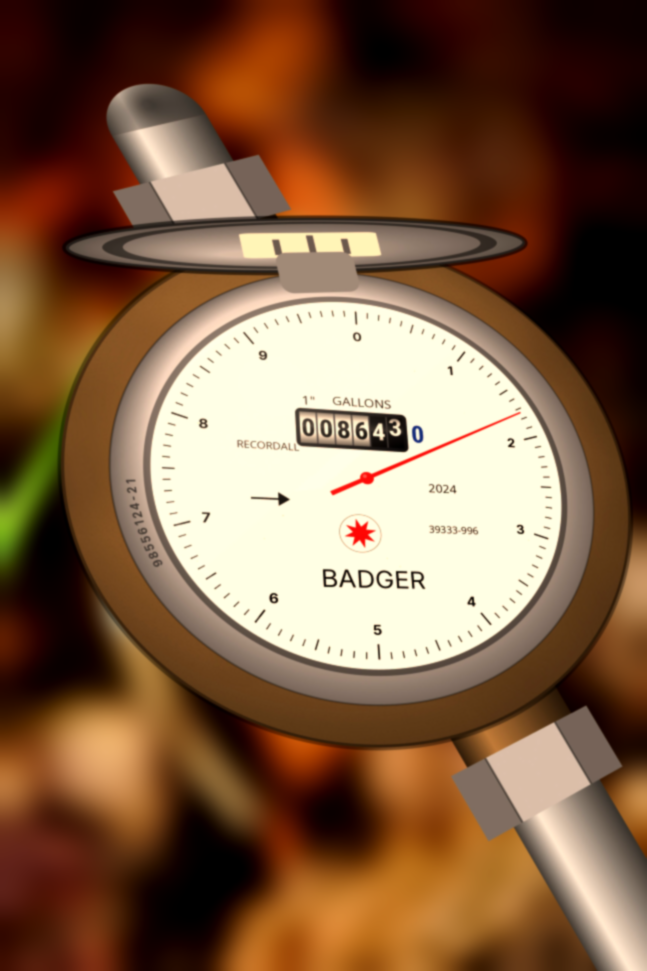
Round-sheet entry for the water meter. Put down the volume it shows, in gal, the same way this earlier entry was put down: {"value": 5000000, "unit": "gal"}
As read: {"value": 86431.7, "unit": "gal"}
